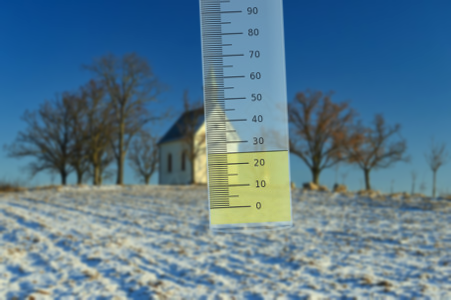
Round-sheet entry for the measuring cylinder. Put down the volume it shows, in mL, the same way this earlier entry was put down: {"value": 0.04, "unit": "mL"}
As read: {"value": 25, "unit": "mL"}
